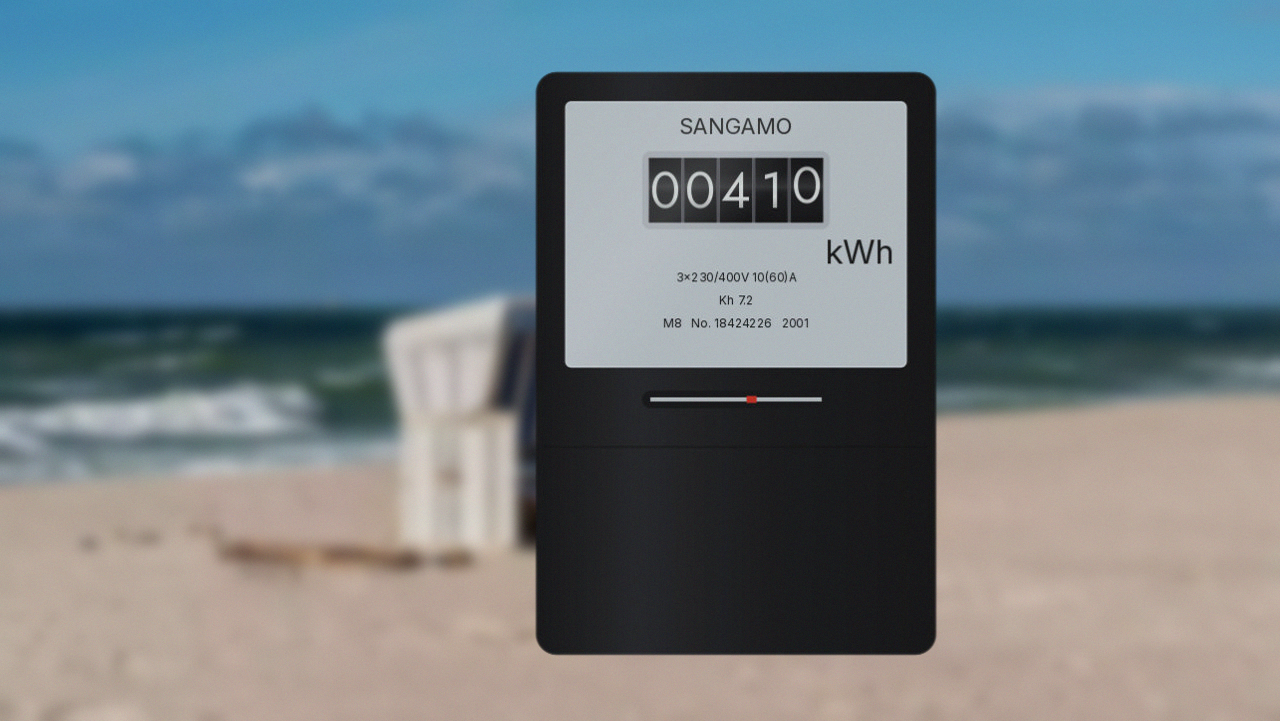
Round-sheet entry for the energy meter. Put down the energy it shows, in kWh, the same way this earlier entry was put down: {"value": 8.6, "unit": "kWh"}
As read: {"value": 410, "unit": "kWh"}
